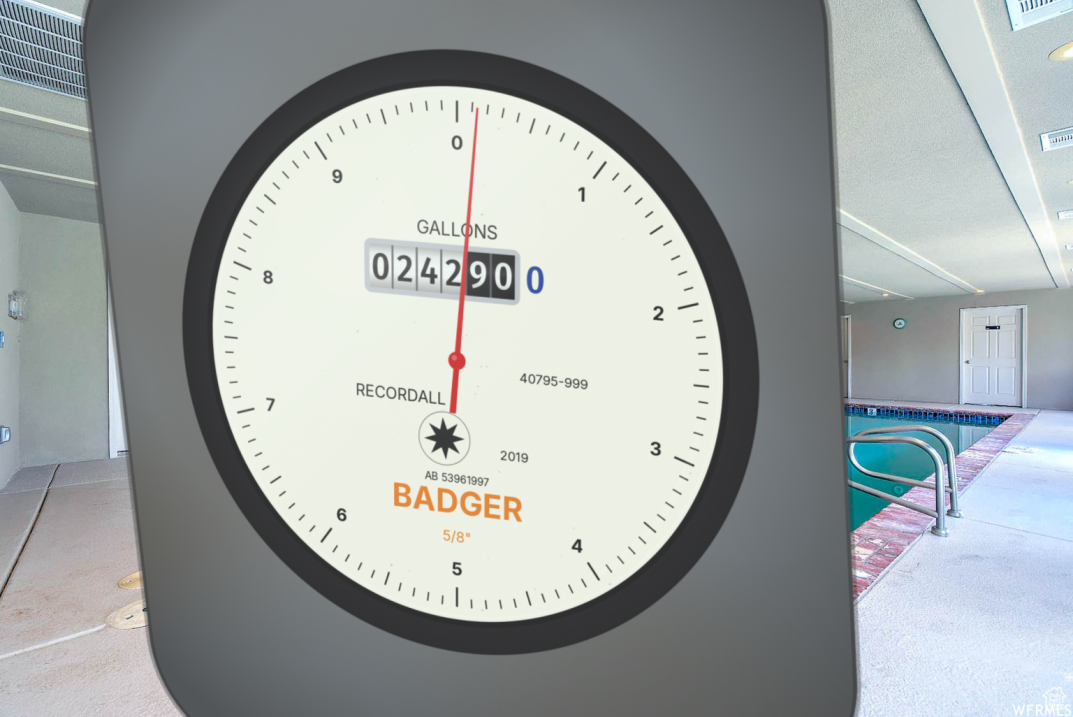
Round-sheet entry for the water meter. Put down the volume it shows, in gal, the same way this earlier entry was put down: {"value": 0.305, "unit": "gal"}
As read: {"value": 242900.1, "unit": "gal"}
